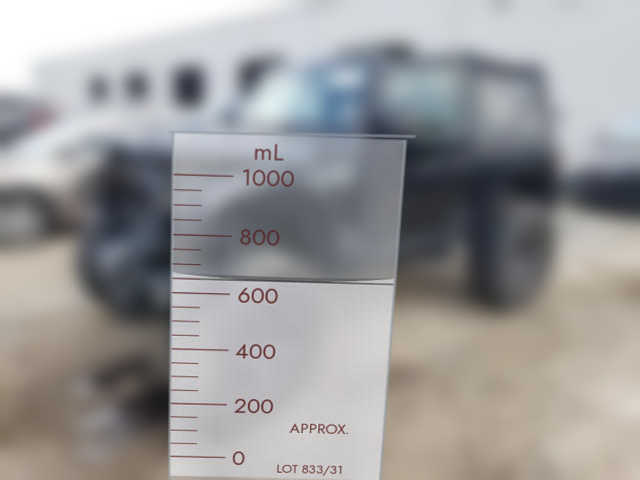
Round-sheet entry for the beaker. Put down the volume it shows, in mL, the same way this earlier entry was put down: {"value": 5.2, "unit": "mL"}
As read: {"value": 650, "unit": "mL"}
